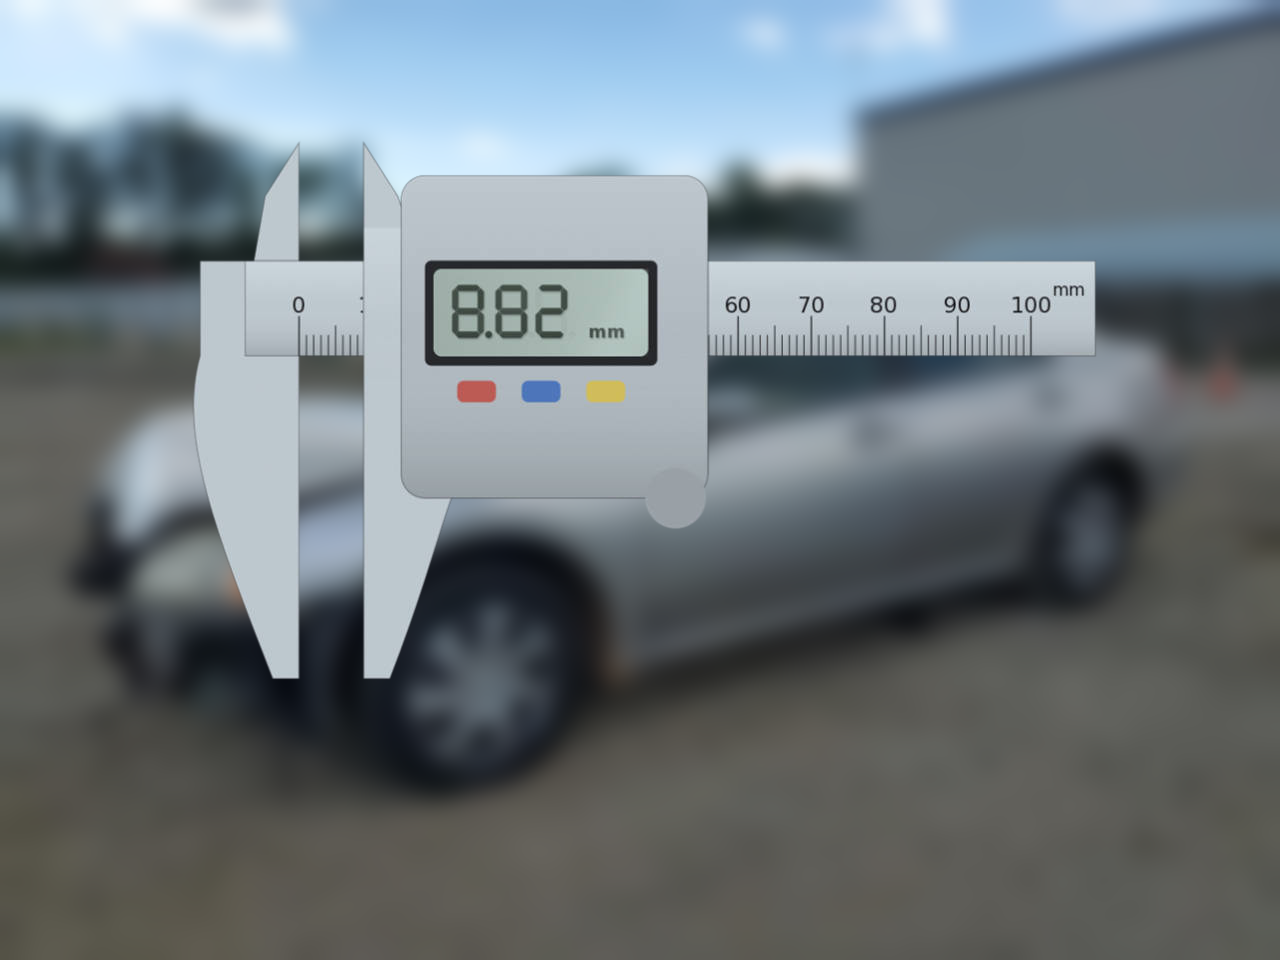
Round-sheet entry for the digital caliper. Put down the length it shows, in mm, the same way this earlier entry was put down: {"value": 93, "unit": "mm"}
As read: {"value": 8.82, "unit": "mm"}
